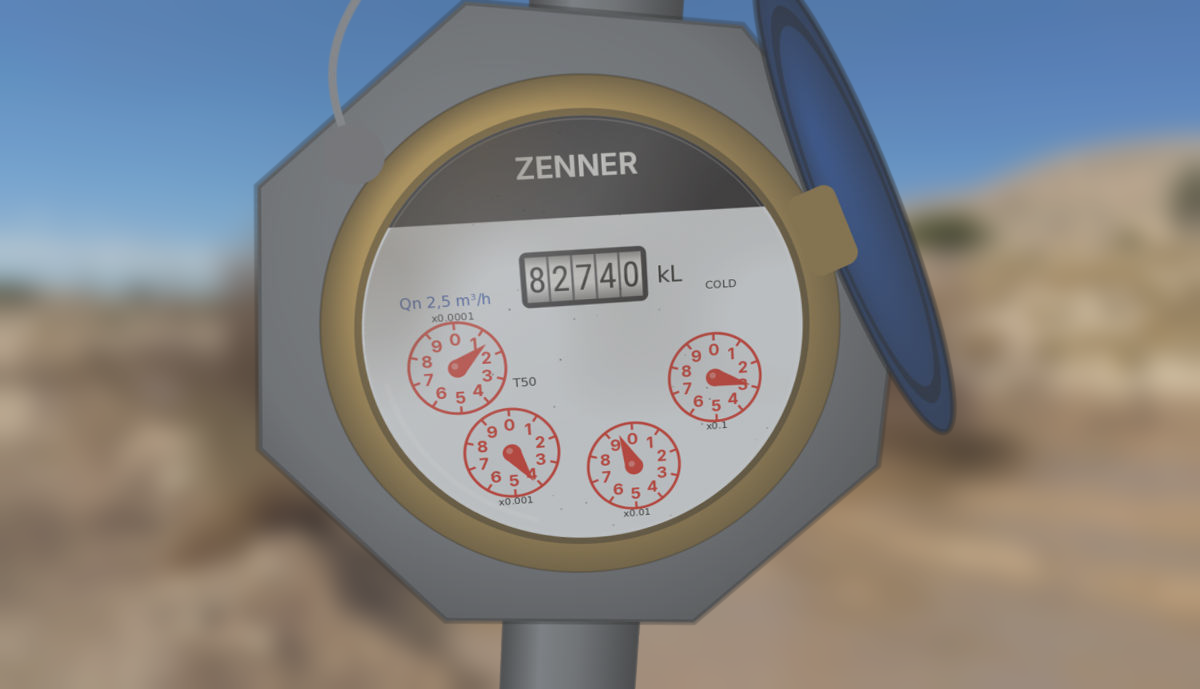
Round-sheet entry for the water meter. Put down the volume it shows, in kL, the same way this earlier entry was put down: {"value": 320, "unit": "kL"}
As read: {"value": 82740.2941, "unit": "kL"}
